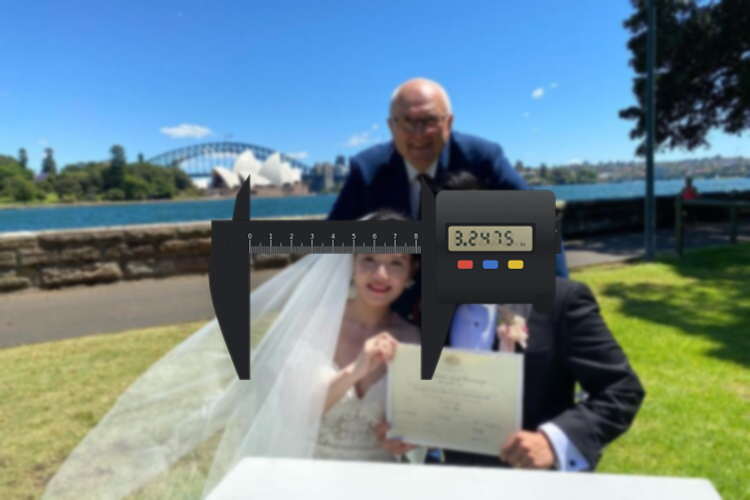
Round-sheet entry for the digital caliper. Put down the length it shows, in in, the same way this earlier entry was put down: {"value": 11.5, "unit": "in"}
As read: {"value": 3.2475, "unit": "in"}
